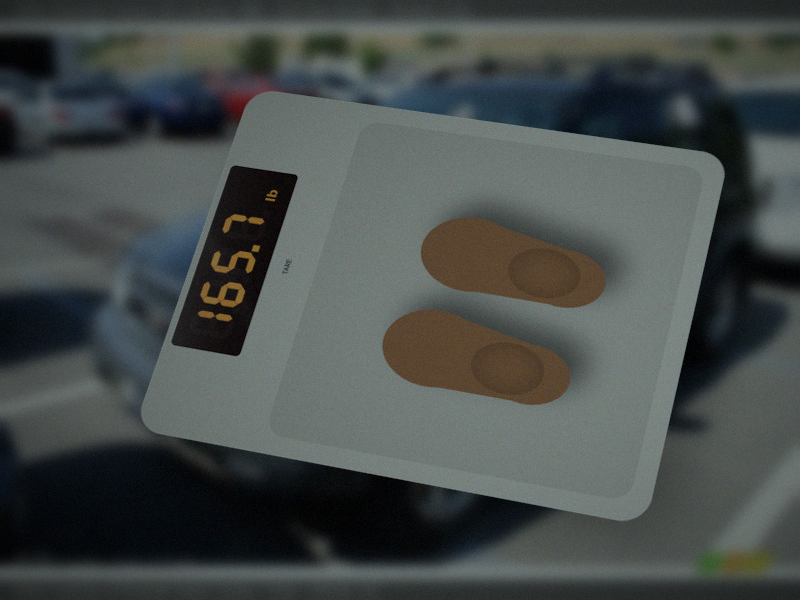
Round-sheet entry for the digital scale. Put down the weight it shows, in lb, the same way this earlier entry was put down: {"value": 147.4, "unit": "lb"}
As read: {"value": 165.7, "unit": "lb"}
